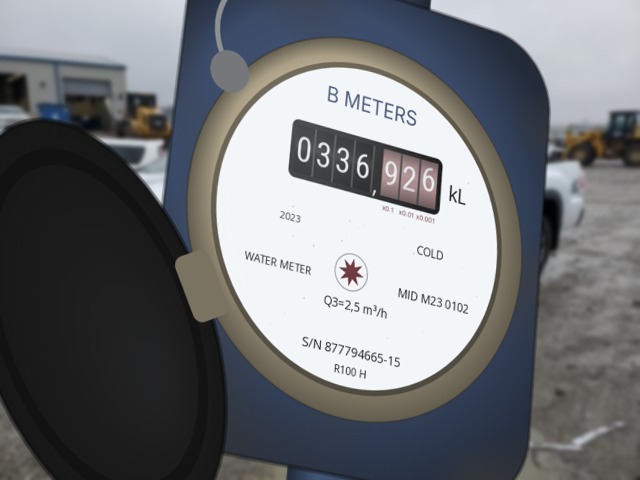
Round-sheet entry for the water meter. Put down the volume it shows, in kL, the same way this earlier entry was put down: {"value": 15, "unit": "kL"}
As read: {"value": 336.926, "unit": "kL"}
